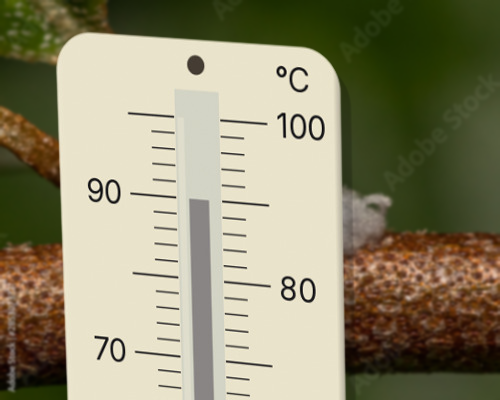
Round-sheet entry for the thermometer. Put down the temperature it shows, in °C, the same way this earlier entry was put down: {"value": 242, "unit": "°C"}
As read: {"value": 90, "unit": "°C"}
